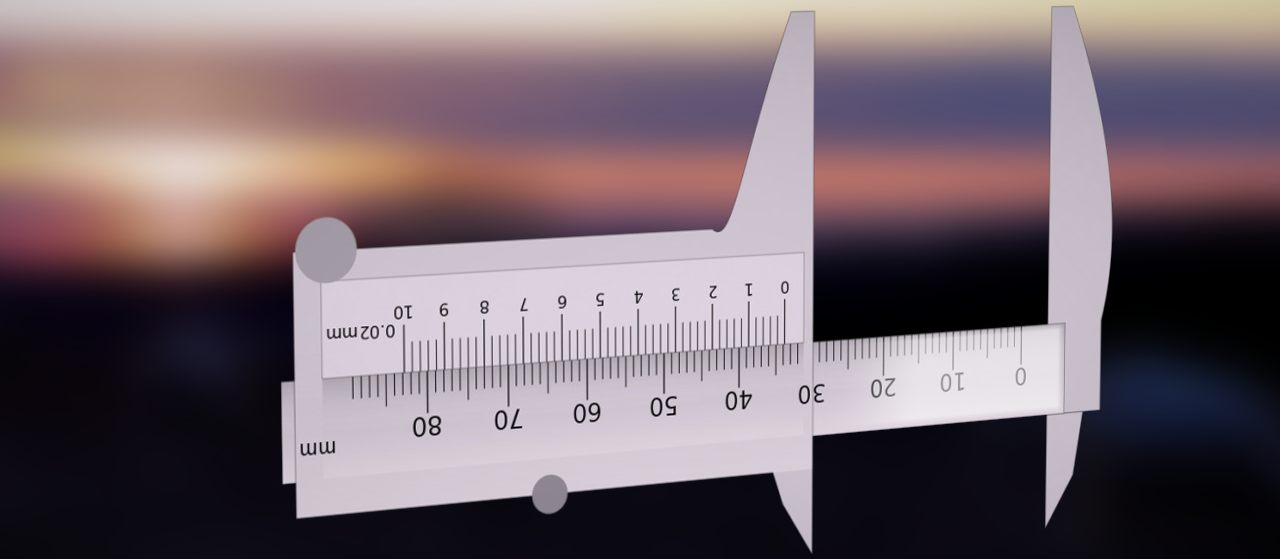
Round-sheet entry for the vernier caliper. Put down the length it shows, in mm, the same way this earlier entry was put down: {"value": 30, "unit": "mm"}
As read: {"value": 33.8, "unit": "mm"}
